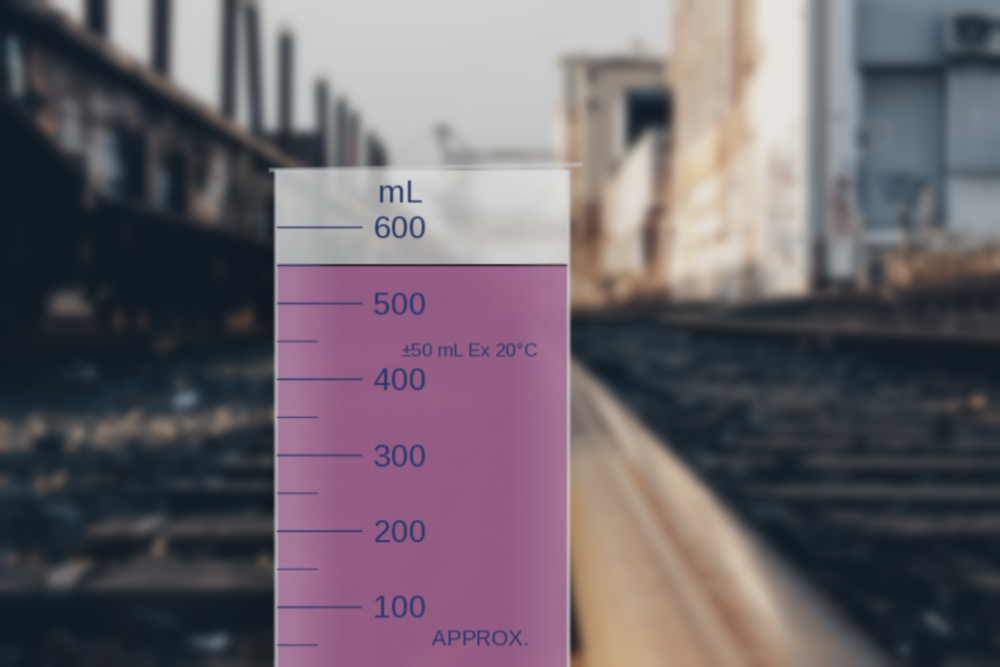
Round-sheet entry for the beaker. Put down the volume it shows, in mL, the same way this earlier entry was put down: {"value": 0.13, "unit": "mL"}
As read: {"value": 550, "unit": "mL"}
